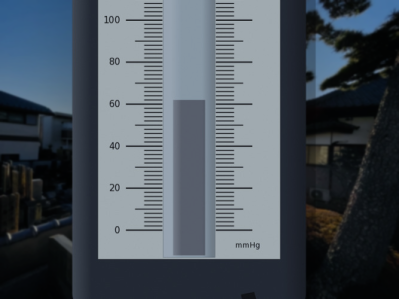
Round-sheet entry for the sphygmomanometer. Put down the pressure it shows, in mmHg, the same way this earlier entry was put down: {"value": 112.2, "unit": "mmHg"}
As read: {"value": 62, "unit": "mmHg"}
